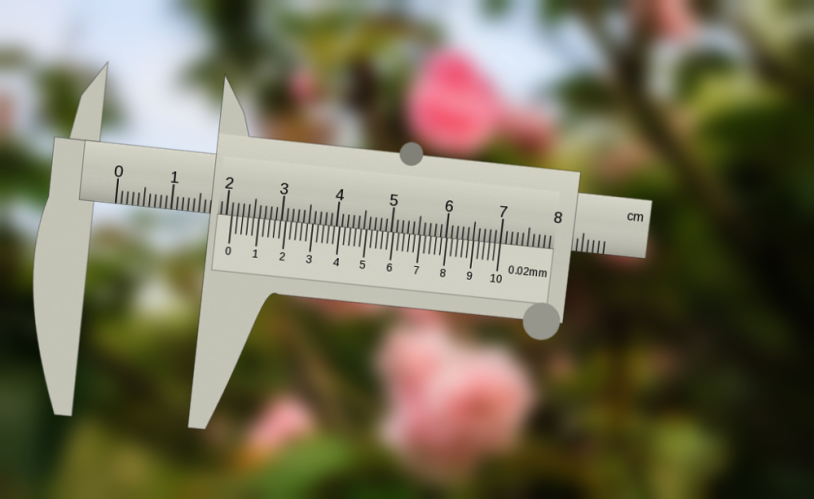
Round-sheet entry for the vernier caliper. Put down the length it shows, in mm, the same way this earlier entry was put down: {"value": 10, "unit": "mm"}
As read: {"value": 21.0, "unit": "mm"}
